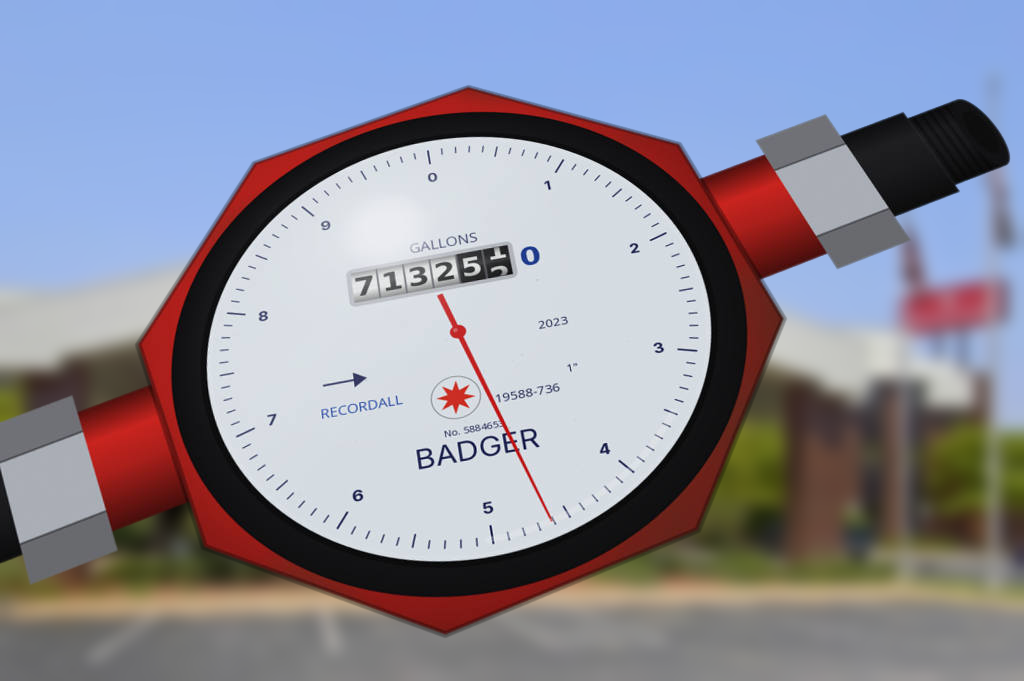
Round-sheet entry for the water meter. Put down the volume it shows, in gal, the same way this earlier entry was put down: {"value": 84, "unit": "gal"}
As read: {"value": 7132514.6, "unit": "gal"}
